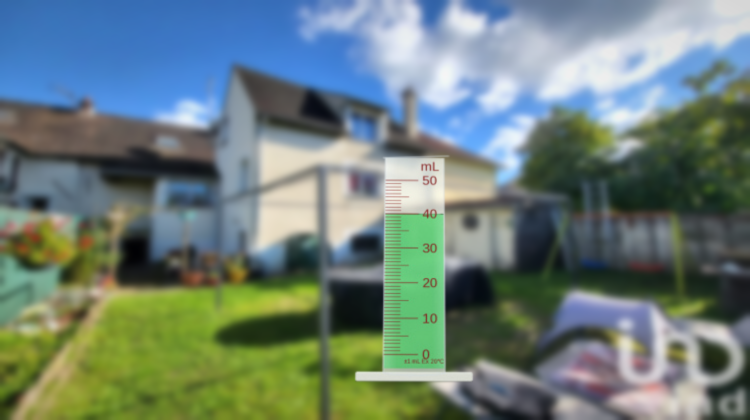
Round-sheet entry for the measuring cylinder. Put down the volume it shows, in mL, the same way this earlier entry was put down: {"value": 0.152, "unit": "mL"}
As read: {"value": 40, "unit": "mL"}
